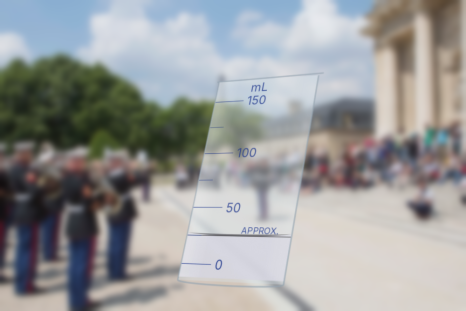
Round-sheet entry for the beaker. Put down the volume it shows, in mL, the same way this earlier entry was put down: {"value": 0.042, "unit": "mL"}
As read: {"value": 25, "unit": "mL"}
